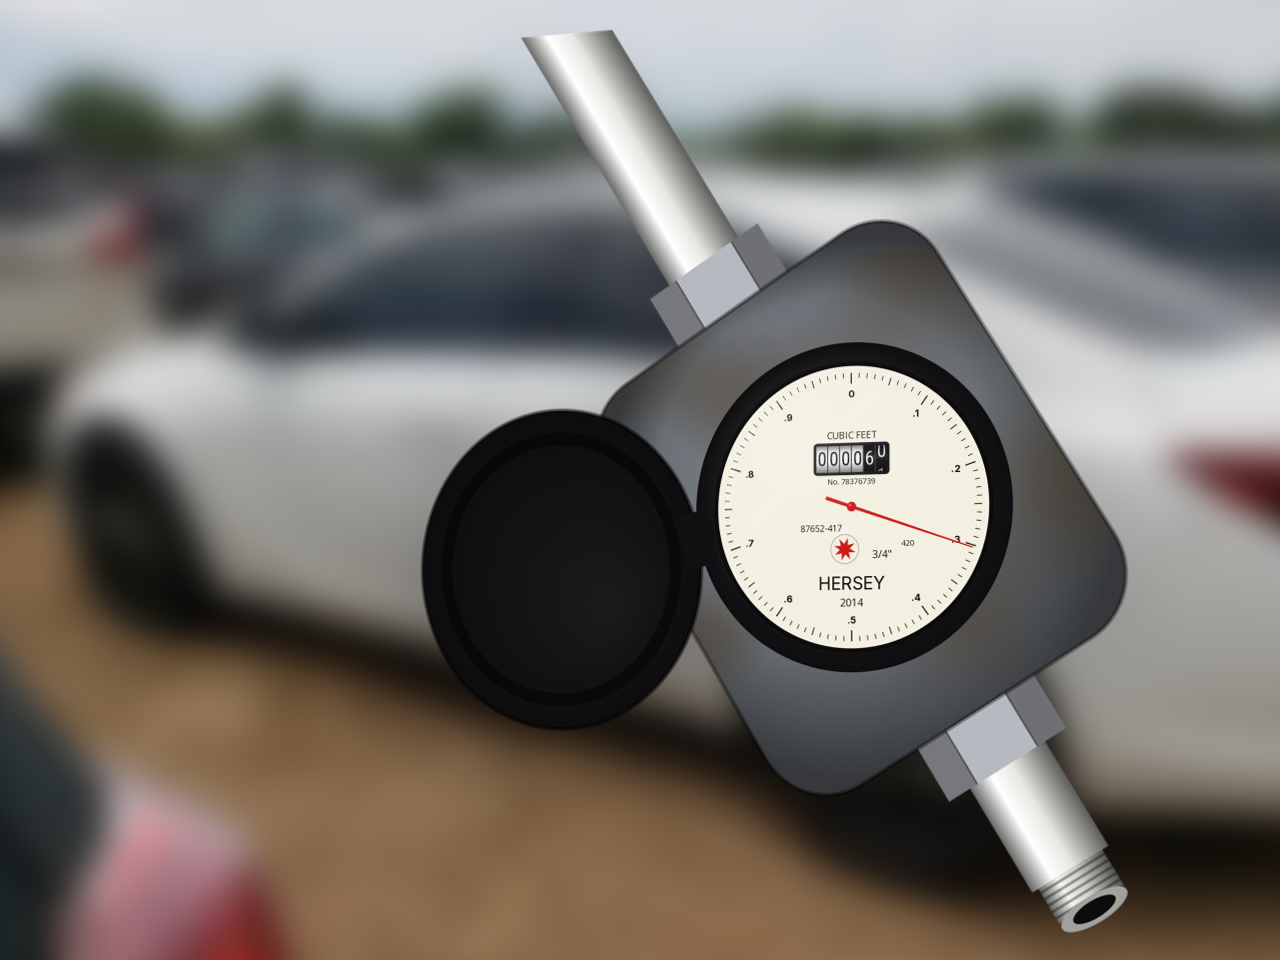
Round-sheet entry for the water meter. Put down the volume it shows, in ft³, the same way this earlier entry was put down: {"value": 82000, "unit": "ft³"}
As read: {"value": 60.30, "unit": "ft³"}
